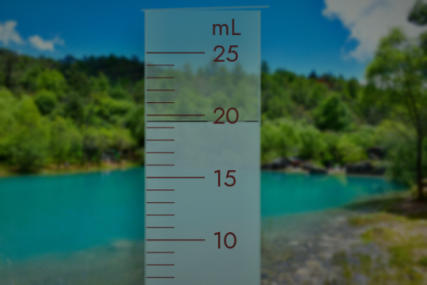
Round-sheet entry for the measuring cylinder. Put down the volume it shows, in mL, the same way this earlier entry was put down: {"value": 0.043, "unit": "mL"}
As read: {"value": 19.5, "unit": "mL"}
